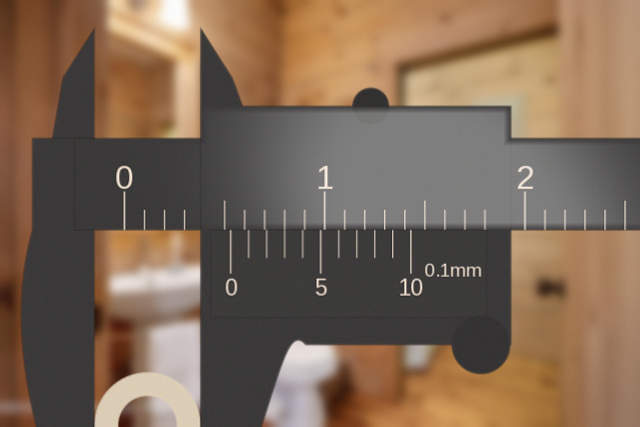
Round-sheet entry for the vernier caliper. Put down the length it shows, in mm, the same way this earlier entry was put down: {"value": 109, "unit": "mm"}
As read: {"value": 5.3, "unit": "mm"}
